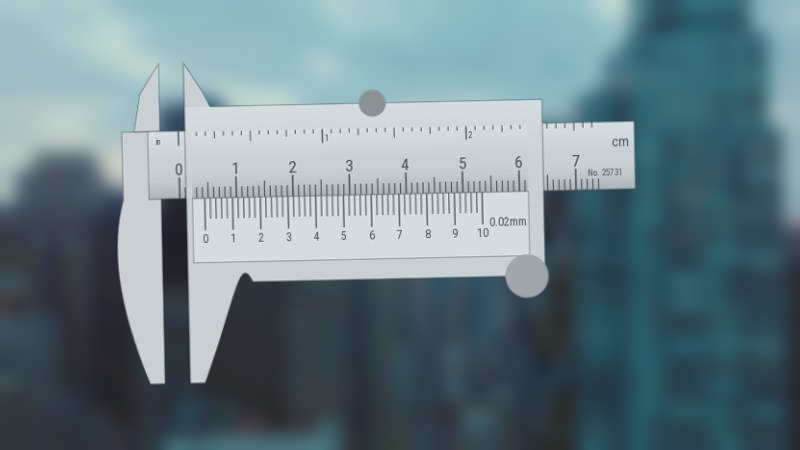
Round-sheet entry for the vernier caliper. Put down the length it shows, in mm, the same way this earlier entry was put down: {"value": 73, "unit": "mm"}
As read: {"value": 4.4, "unit": "mm"}
